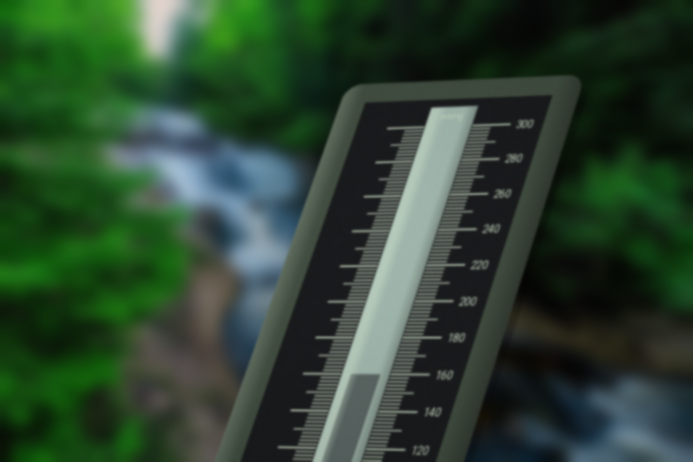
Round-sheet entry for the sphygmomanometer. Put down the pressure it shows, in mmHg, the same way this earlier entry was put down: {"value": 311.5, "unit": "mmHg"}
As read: {"value": 160, "unit": "mmHg"}
